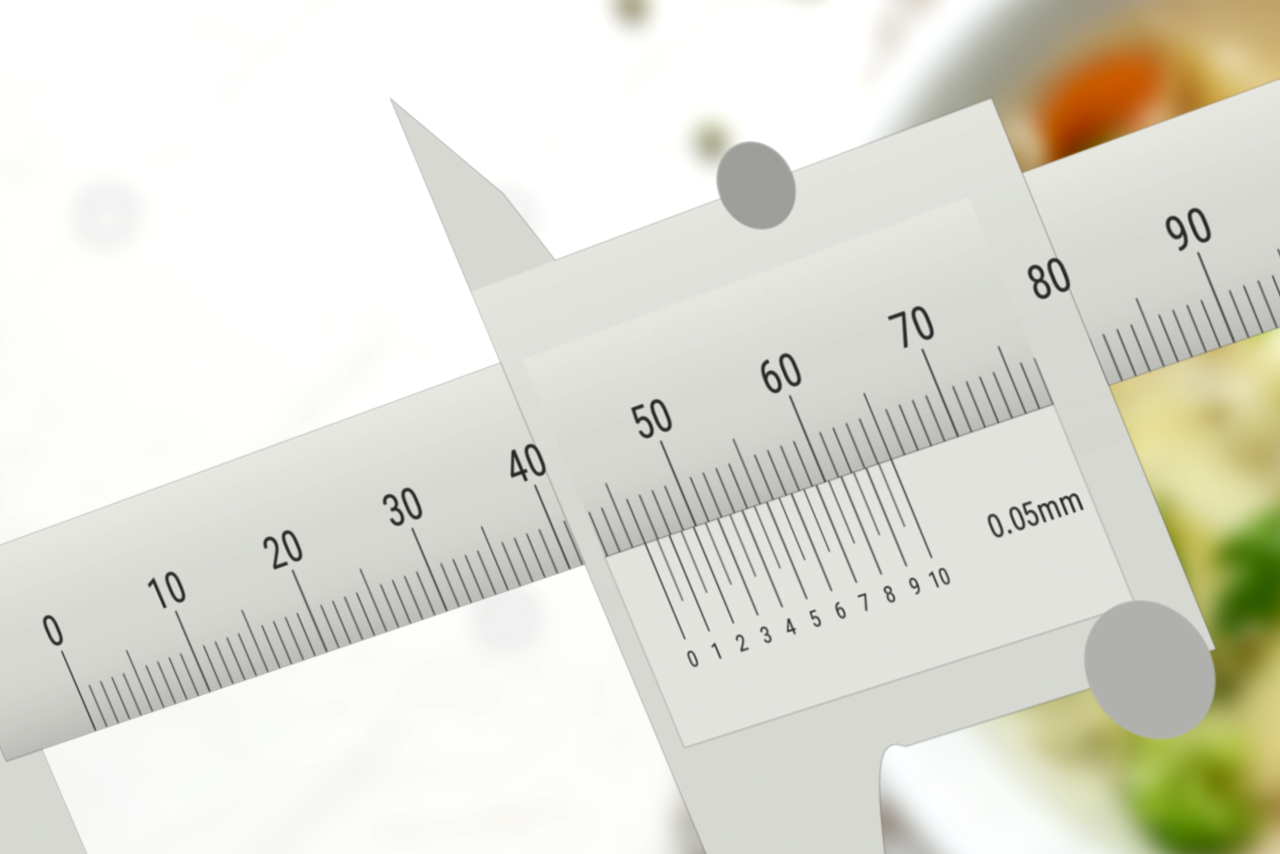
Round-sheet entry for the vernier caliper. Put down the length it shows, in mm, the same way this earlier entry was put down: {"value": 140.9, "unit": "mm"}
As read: {"value": 46.0, "unit": "mm"}
